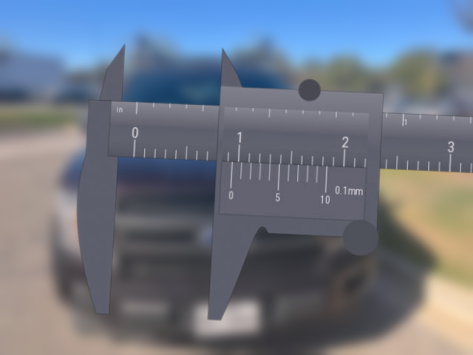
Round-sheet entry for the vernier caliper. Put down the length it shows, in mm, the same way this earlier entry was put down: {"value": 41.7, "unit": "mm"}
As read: {"value": 9.4, "unit": "mm"}
